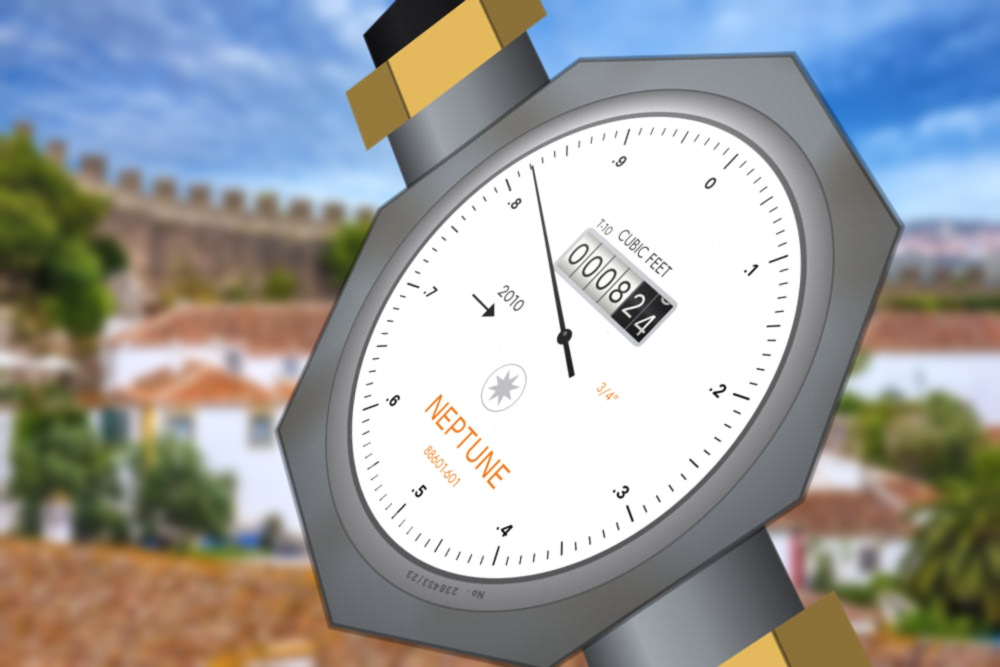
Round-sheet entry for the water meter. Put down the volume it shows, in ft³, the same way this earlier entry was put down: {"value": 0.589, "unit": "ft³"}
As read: {"value": 823.82, "unit": "ft³"}
